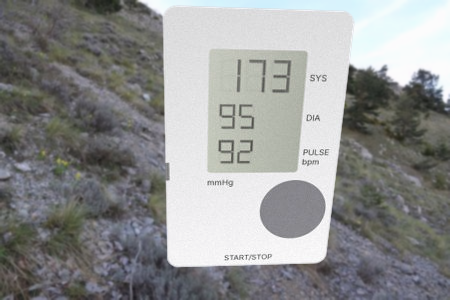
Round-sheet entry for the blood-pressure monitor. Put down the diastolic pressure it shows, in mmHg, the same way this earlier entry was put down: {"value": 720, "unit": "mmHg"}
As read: {"value": 95, "unit": "mmHg"}
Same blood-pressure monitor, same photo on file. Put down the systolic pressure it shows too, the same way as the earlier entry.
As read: {"value": 173, "unit": "mmHg"}
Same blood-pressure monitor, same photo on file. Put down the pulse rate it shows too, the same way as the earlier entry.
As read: {"value": 92, "unit": "bpm"}
